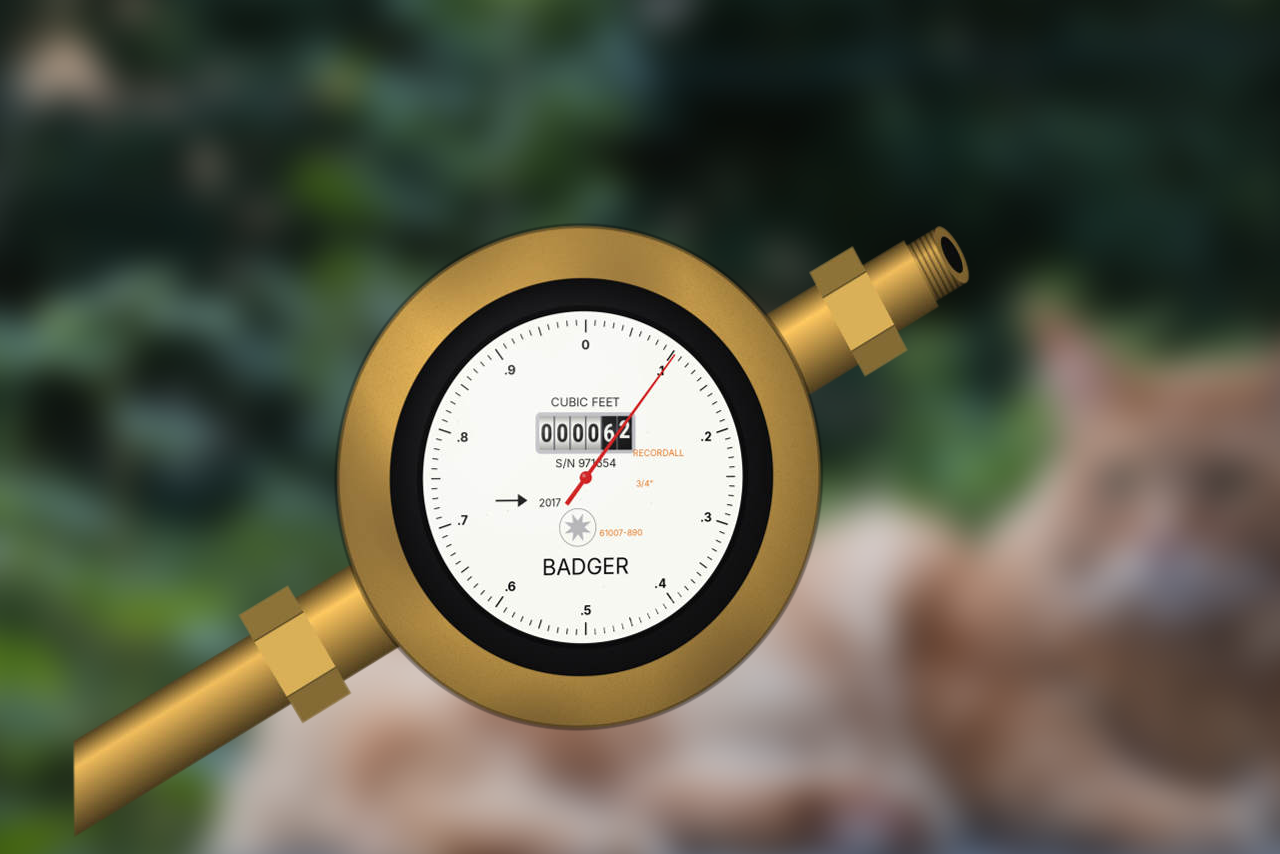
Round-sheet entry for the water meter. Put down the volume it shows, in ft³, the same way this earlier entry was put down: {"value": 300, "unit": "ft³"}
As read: {"value": 62.10, "unit": "ft³"}
